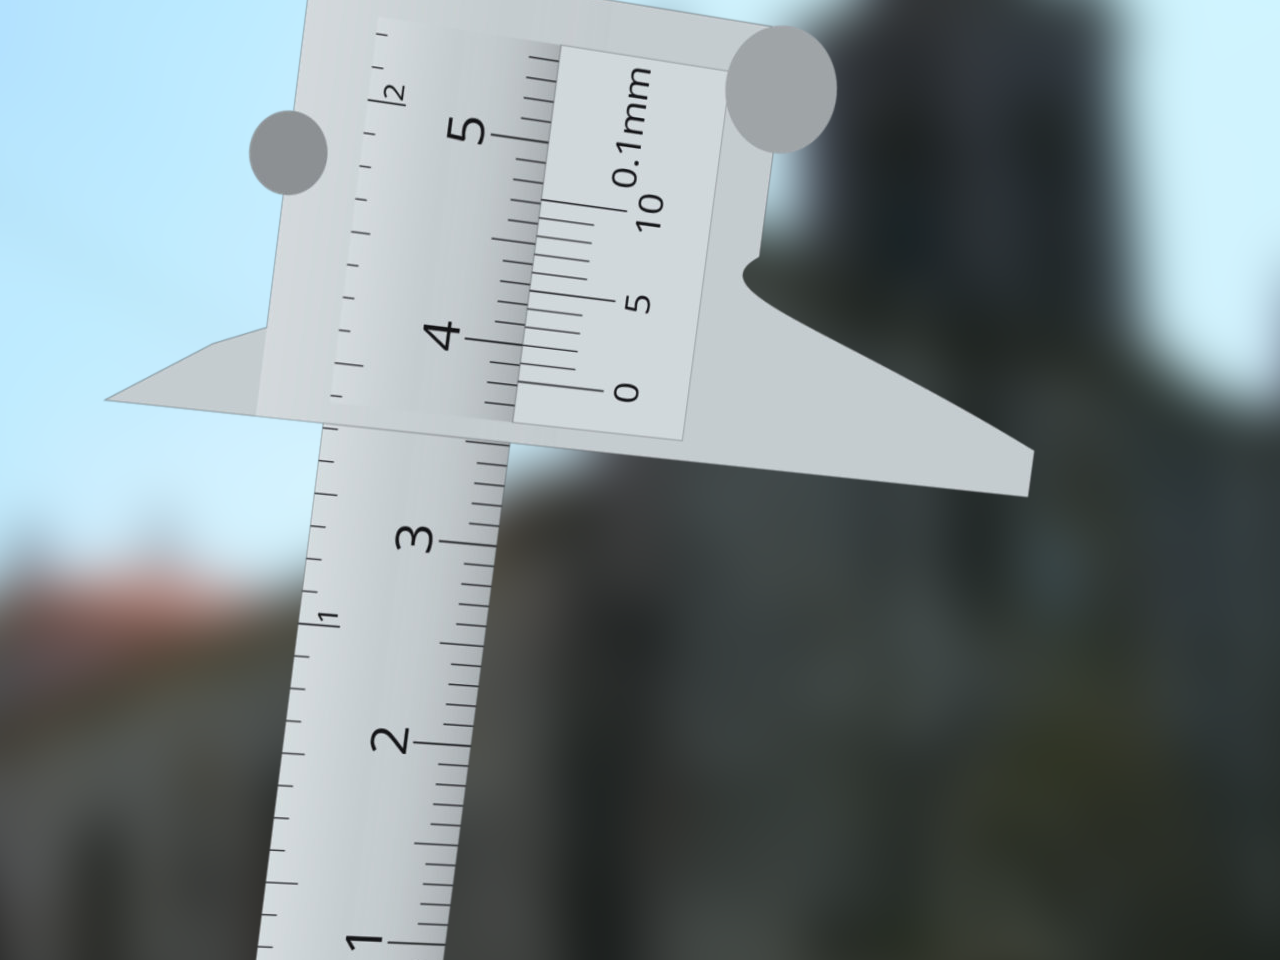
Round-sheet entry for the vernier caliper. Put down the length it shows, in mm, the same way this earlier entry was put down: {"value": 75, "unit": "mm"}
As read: {"value": 38.2, "unit": "mm"}
